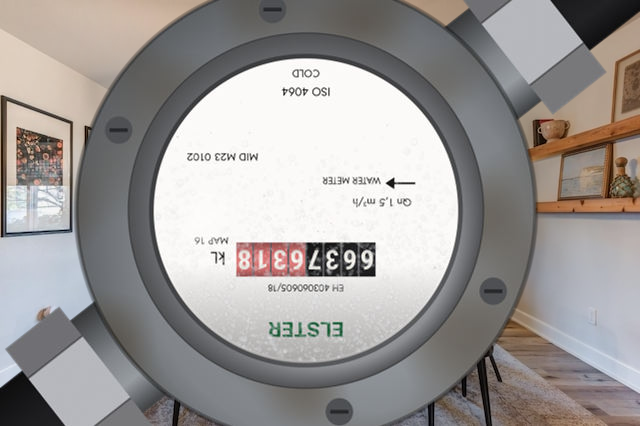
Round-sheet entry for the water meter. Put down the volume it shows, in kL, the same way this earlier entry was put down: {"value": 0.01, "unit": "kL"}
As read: {"value": 6637.6318, "unit": "kL"}
